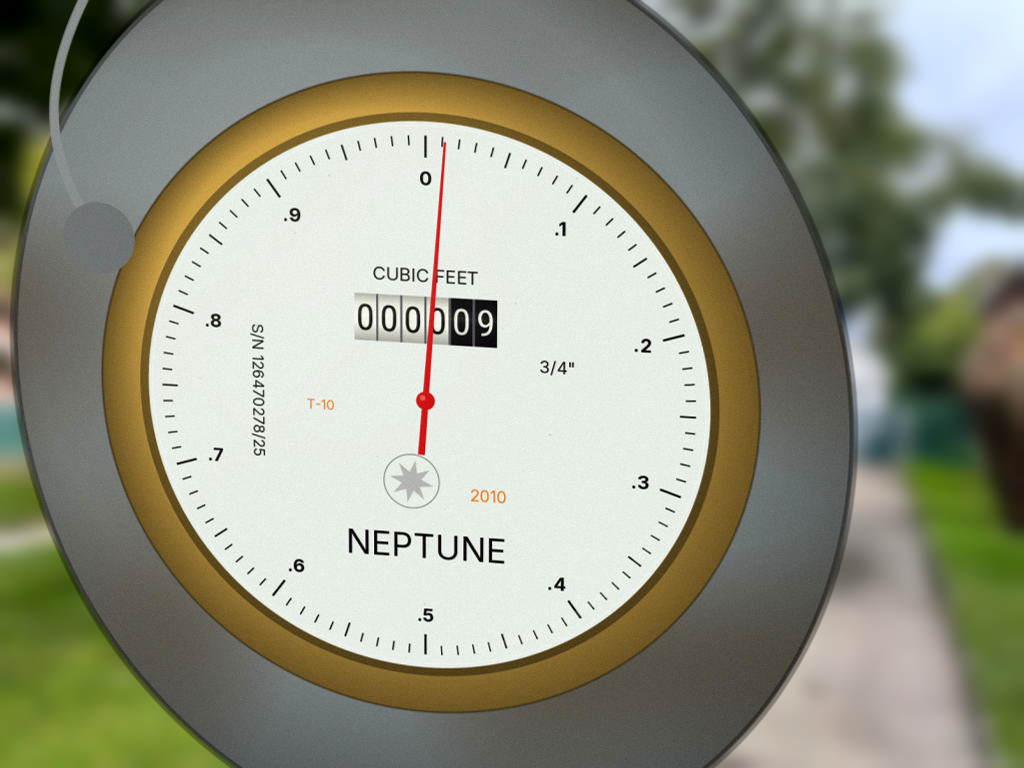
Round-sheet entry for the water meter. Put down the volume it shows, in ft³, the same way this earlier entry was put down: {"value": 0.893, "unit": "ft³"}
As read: {"value": 9.01, "unit": "ft³"}
